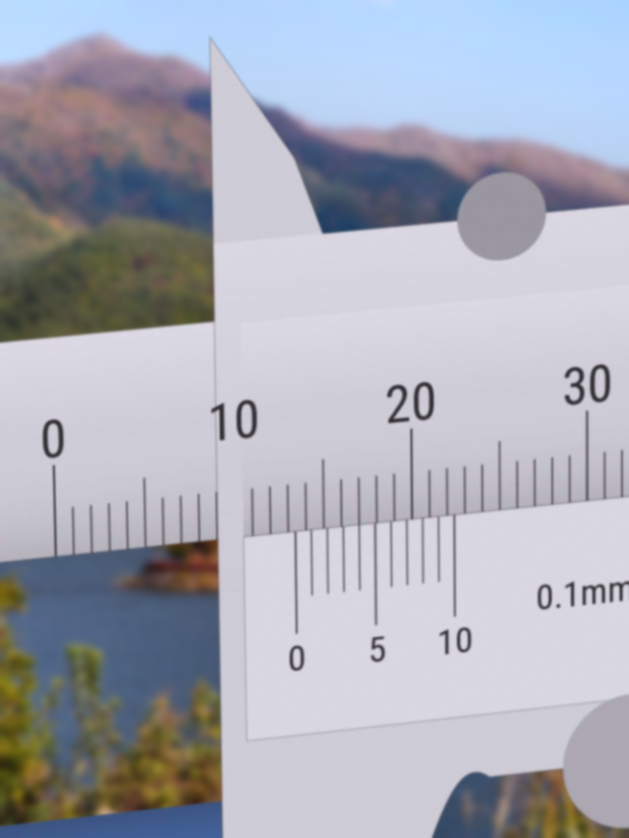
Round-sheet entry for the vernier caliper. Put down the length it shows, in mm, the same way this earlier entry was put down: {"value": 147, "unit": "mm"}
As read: {"value": 13.4, "unit": "mm"}
